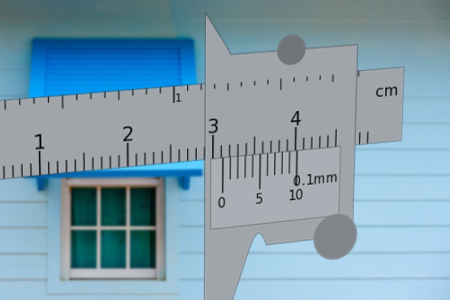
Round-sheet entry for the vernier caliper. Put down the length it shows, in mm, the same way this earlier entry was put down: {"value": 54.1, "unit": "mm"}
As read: {"value": 31.2, "unit": "mm"}
